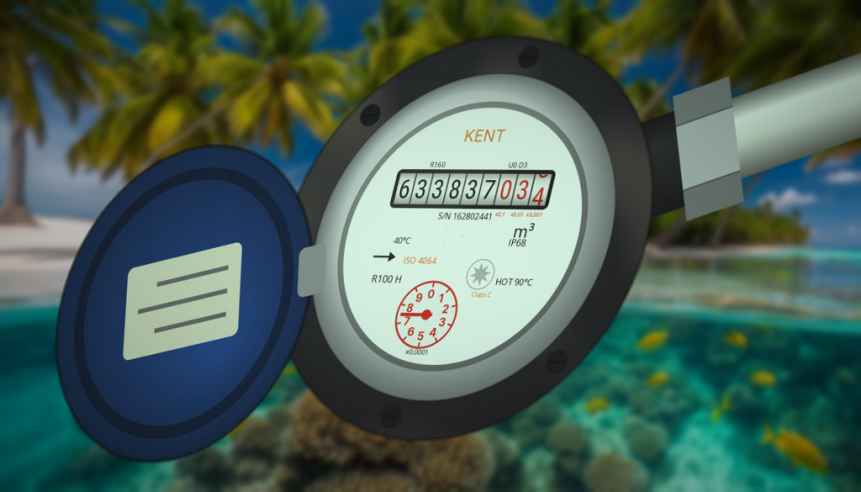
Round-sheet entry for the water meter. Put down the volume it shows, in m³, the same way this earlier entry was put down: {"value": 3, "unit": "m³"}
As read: {"value": 633837.0337, "unit": "m³"}
